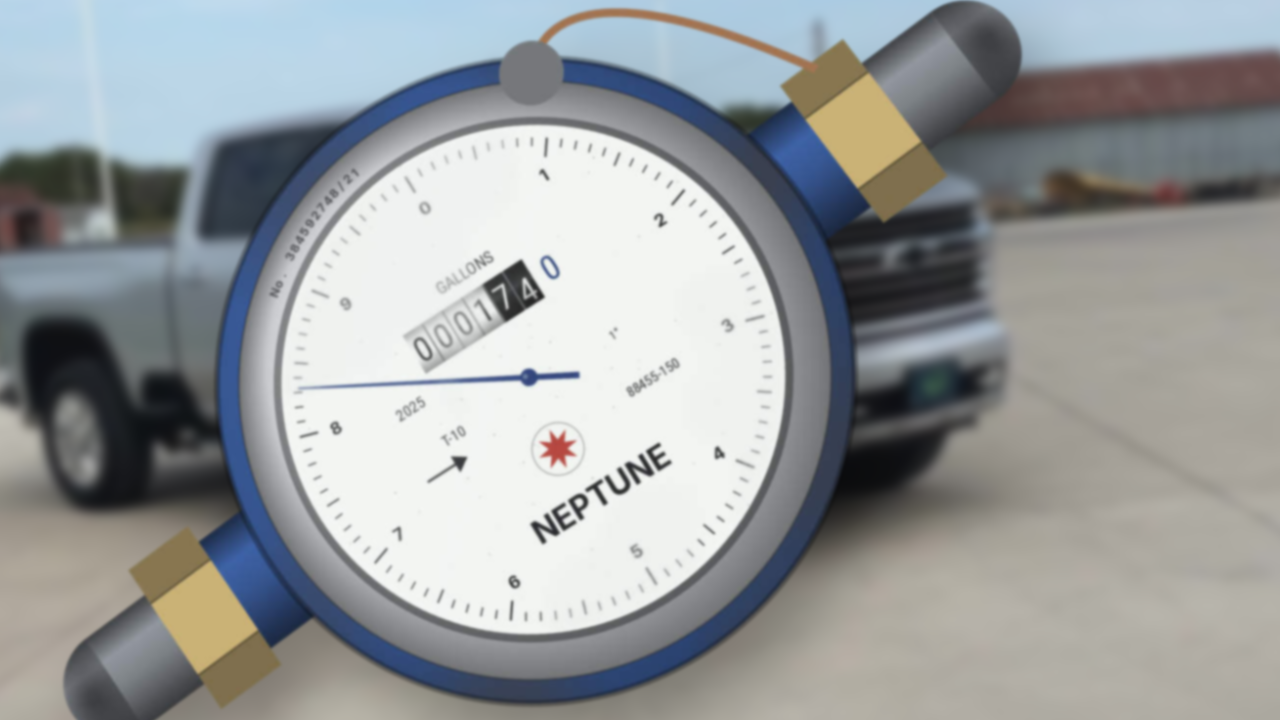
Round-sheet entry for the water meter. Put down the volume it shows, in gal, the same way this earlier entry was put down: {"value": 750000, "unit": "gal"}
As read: {"value": 1738.3, "unit": "gal"}
